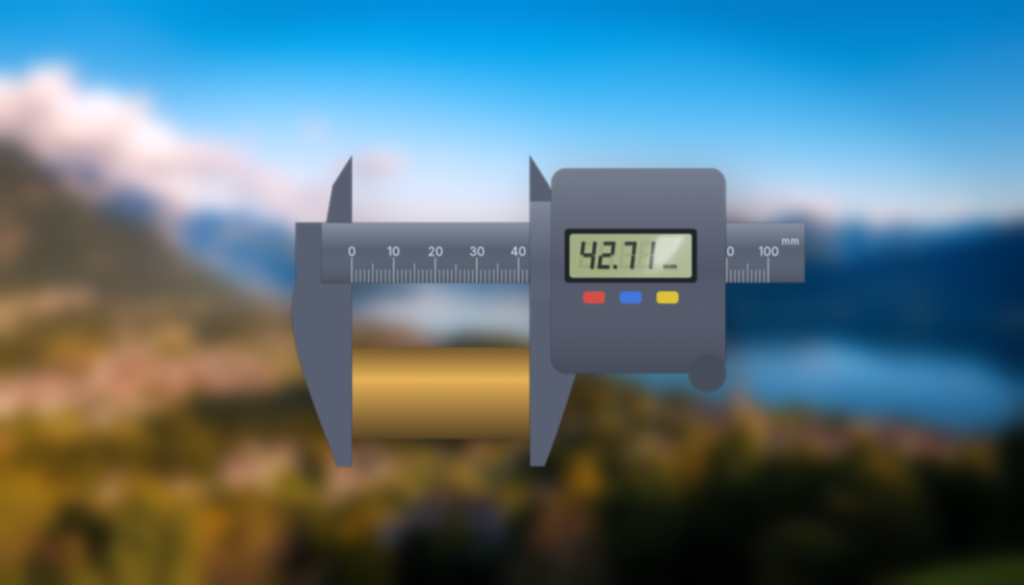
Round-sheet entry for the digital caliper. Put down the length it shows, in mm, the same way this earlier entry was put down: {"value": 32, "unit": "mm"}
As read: {"value": 42.71, "unit": "mm"}
